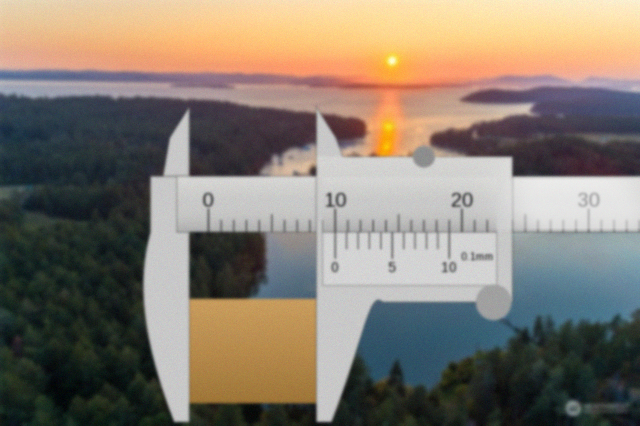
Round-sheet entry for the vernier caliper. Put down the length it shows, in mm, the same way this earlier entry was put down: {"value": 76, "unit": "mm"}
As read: {"value": 10.0, "unit": "mm"}
